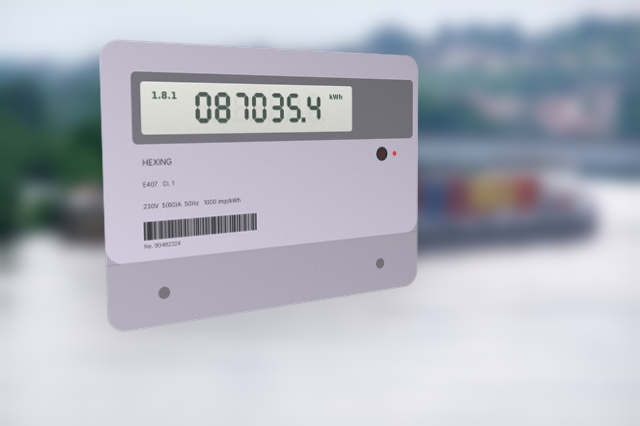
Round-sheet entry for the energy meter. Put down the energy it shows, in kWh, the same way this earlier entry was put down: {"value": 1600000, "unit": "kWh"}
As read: {"value": 87035.4, "unit": "kWh"}
